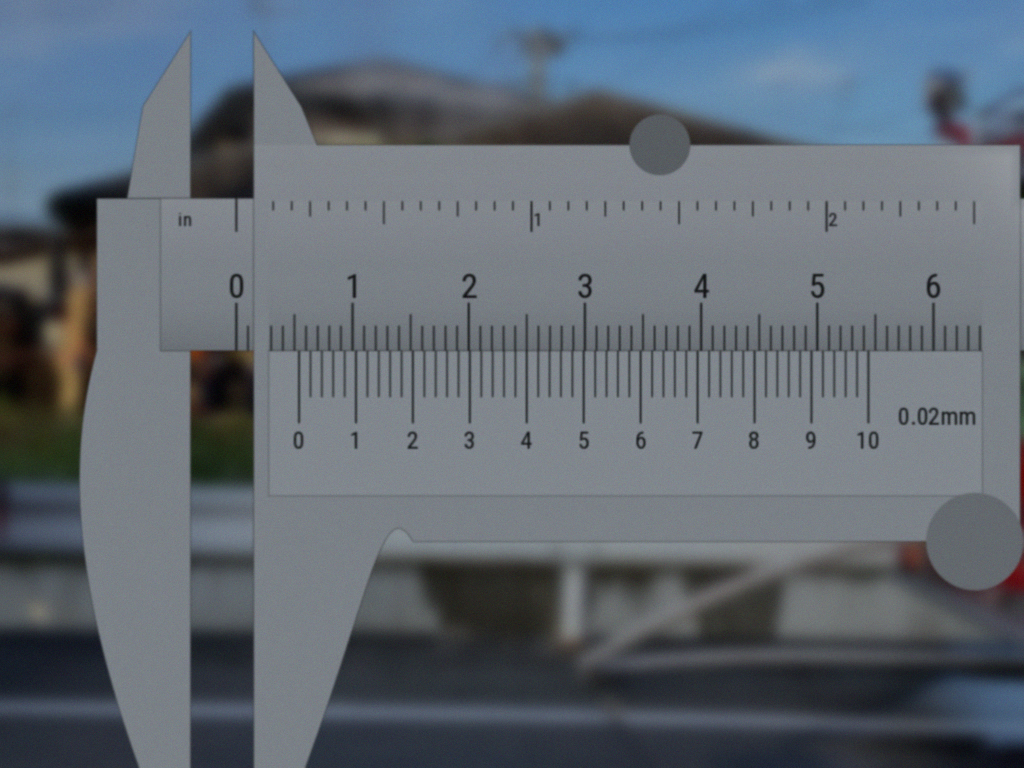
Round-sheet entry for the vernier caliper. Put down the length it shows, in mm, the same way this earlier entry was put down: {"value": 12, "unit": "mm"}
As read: {"value": 5.4, "unit": "mm"}
